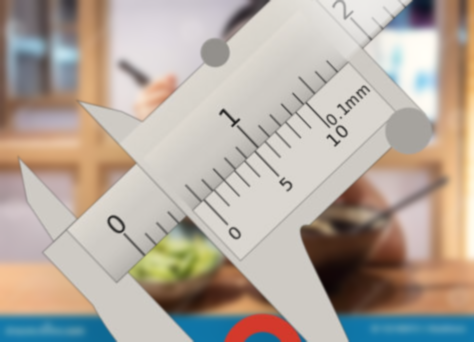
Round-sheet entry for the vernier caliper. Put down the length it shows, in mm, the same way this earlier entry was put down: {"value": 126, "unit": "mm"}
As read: {"value": 5.2, "unit": "mm"}
